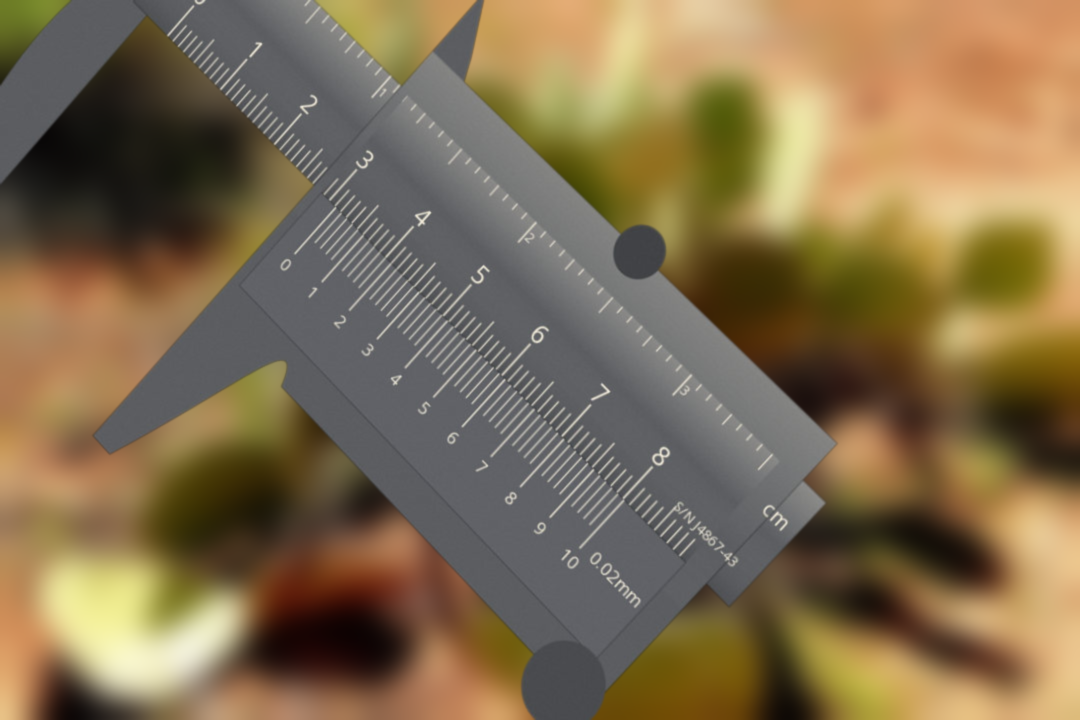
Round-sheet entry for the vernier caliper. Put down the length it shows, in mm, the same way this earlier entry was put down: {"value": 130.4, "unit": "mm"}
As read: {"value": 31.2, "unit": "mm"}
